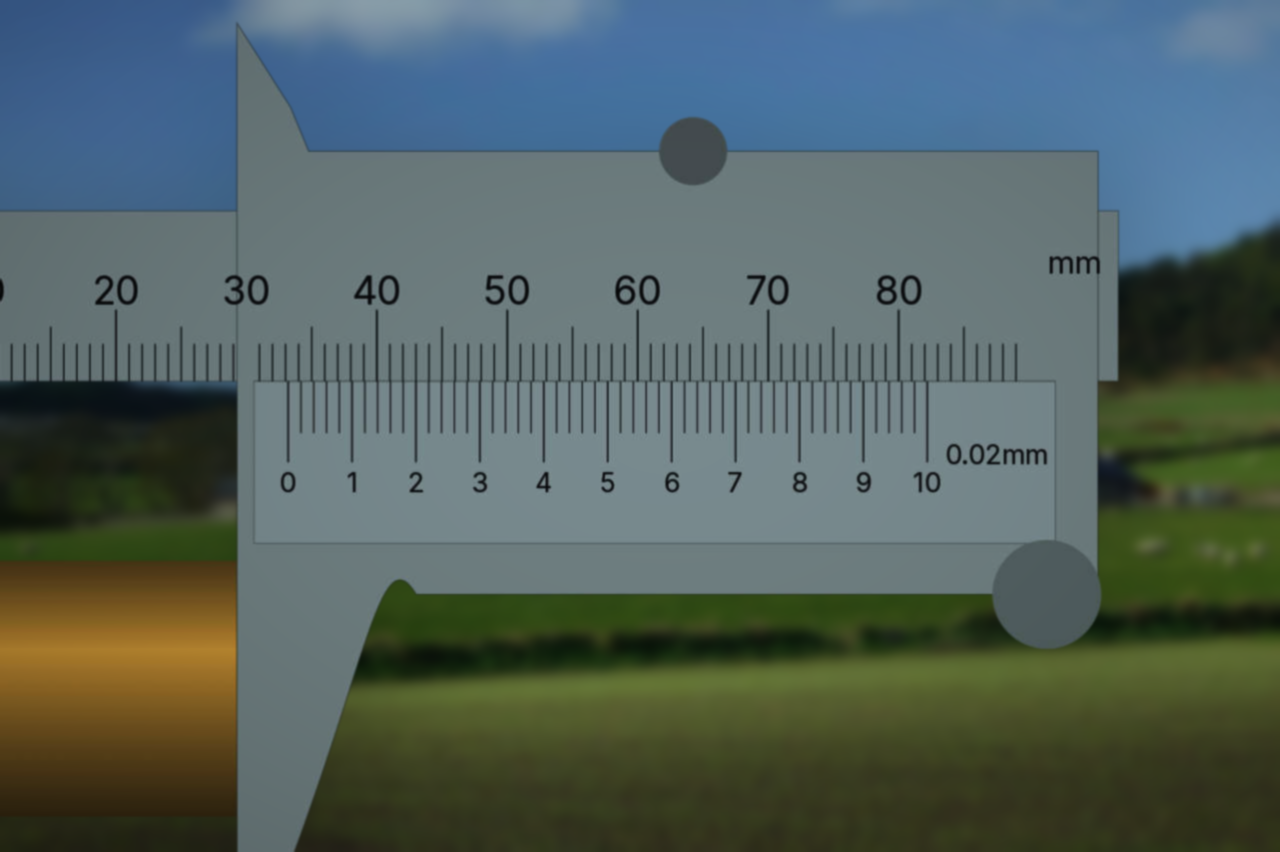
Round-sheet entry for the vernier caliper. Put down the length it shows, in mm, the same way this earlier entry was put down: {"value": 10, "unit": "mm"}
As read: {"value": 33.2, "unit": "mm"}
